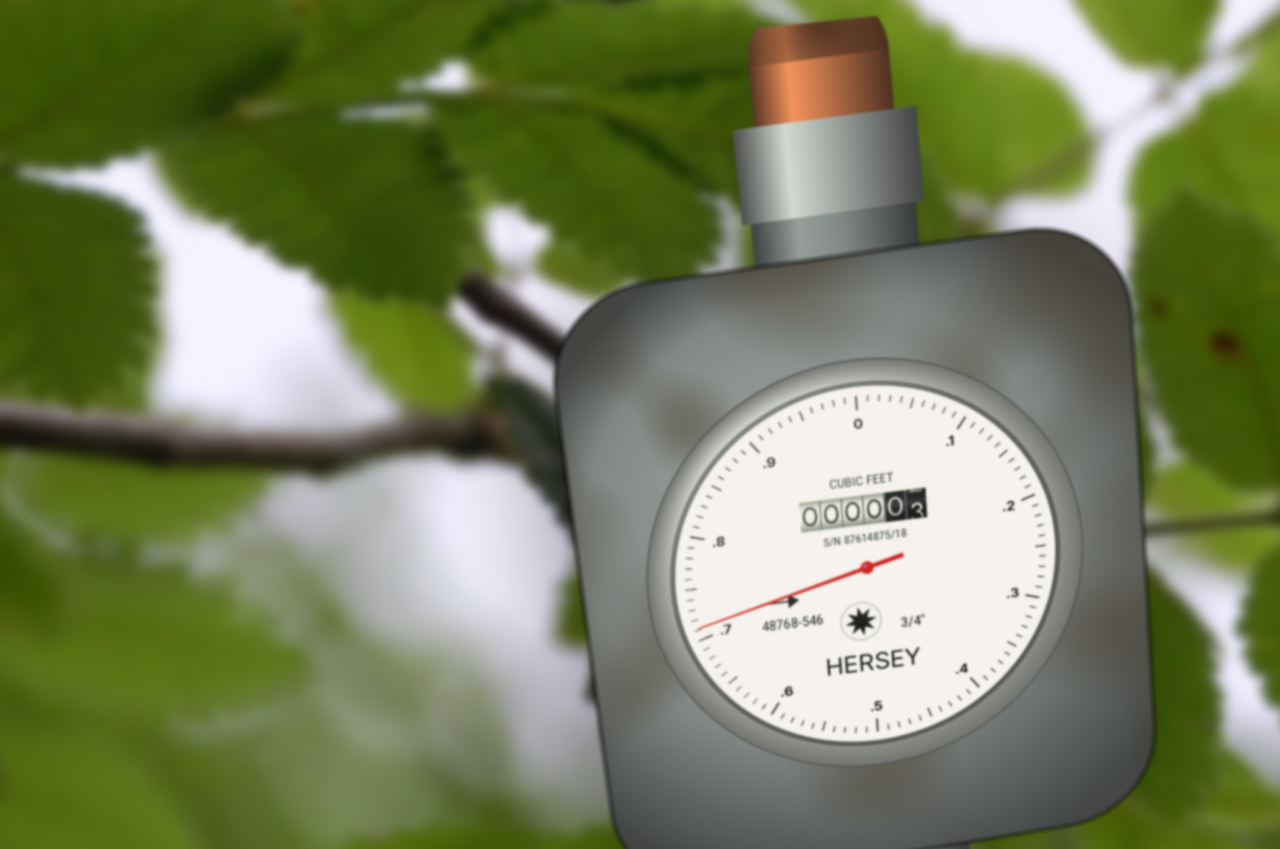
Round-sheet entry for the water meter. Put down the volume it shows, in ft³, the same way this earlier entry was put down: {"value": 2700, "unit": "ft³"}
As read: {"value": 2.71, "unit": "ft³"}
